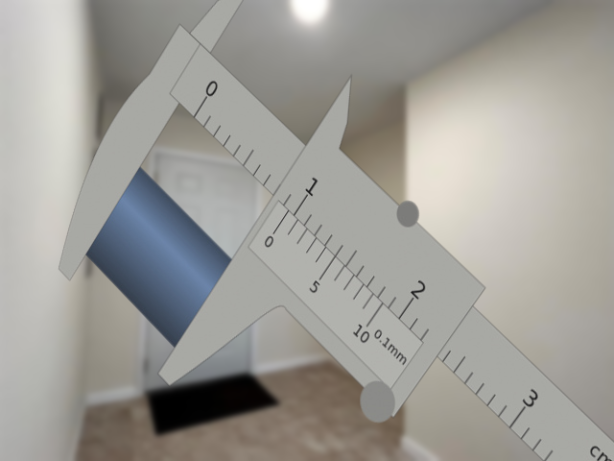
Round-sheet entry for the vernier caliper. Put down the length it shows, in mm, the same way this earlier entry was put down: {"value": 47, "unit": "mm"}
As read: {"value": 9.5, "unit": "mm"}
